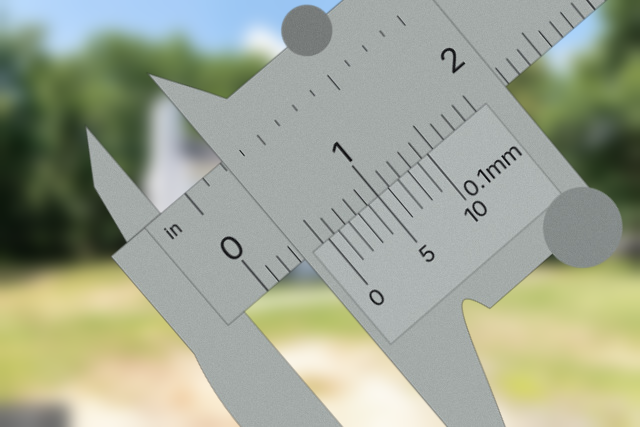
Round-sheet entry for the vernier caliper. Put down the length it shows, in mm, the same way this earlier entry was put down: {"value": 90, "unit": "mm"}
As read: {"value": 5.5, "unit": "mm"}
